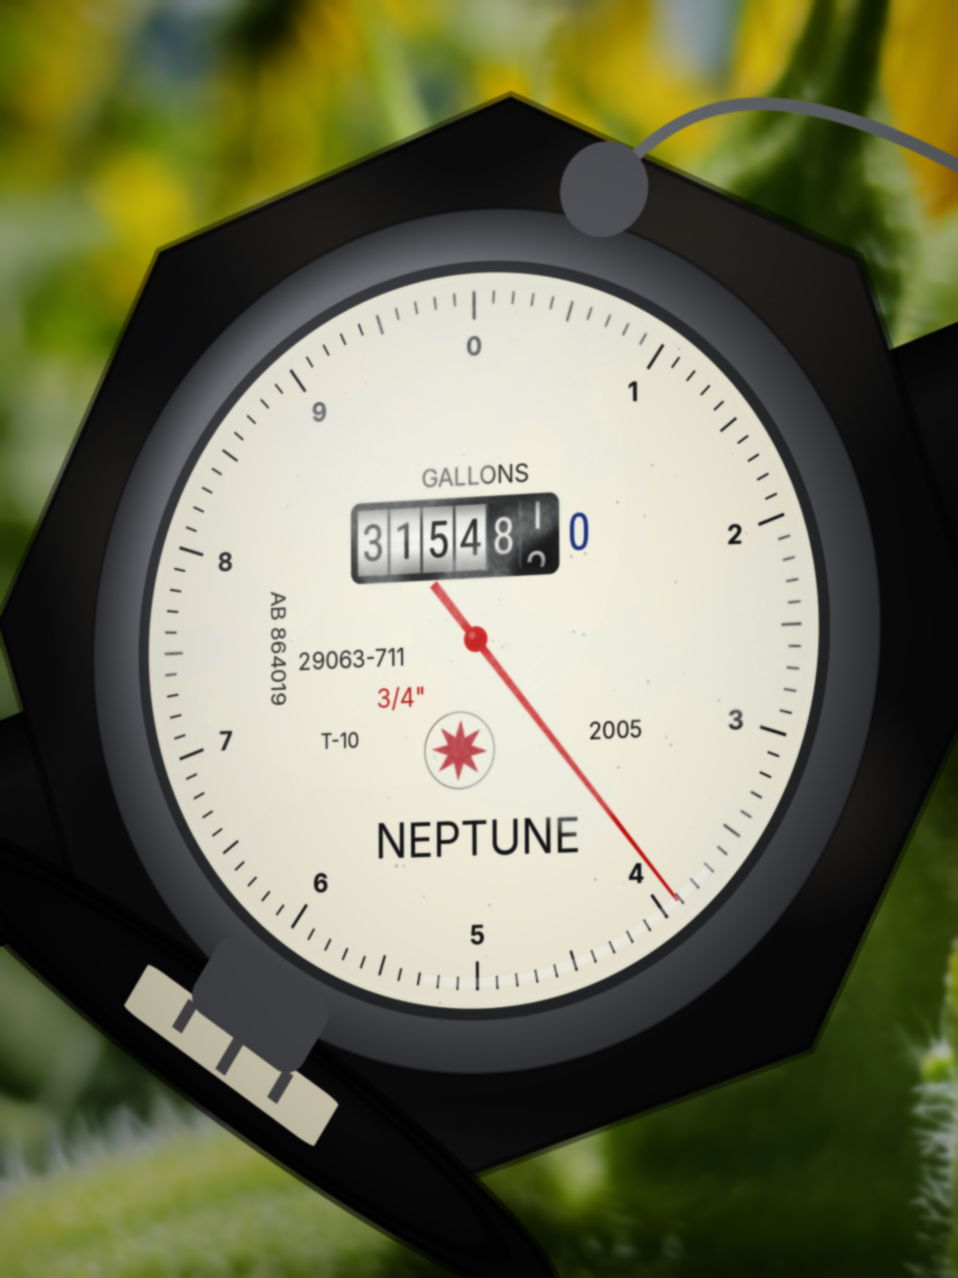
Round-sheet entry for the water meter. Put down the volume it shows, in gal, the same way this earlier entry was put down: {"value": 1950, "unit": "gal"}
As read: {"value": 3154813.9, "unit": "gal"}
